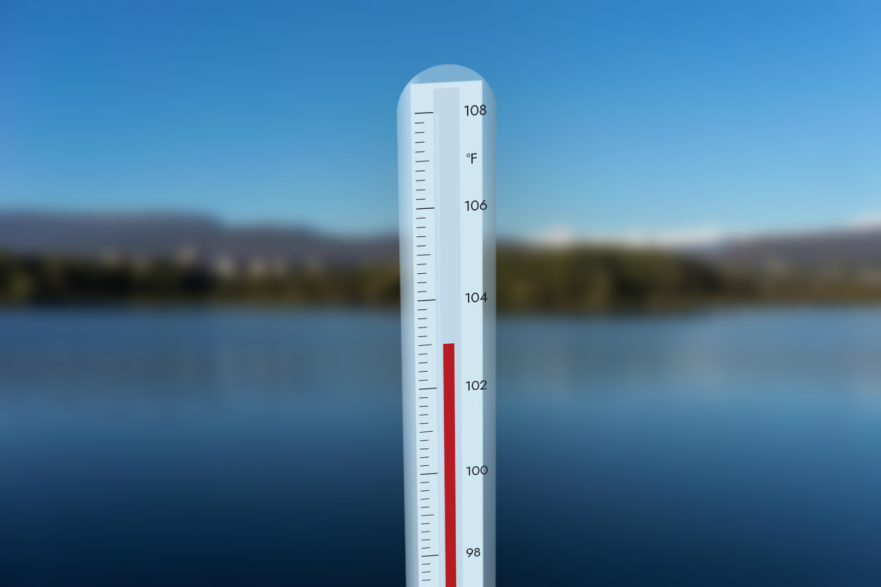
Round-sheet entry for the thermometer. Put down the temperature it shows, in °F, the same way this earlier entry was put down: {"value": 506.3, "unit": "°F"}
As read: {"value": 103, "unit": "°F"}
